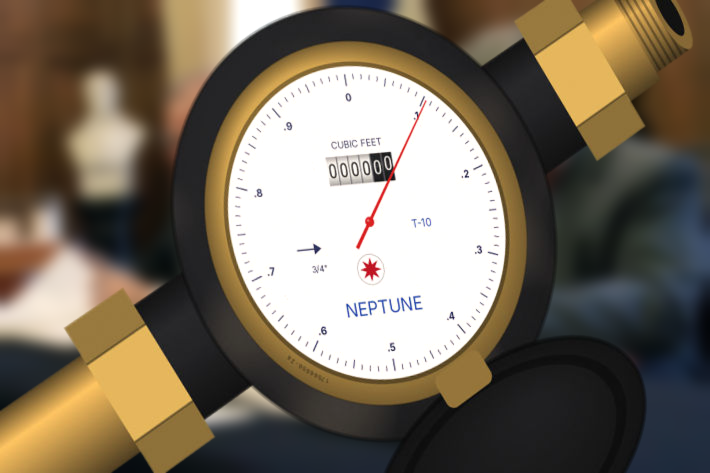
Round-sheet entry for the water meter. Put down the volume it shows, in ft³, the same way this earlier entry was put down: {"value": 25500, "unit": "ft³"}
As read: {"value": 0.10, "unit": "ft³"}
